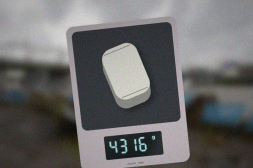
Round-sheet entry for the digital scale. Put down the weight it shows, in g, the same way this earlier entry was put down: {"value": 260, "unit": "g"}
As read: {"value": 4316, "unit": "g"}
